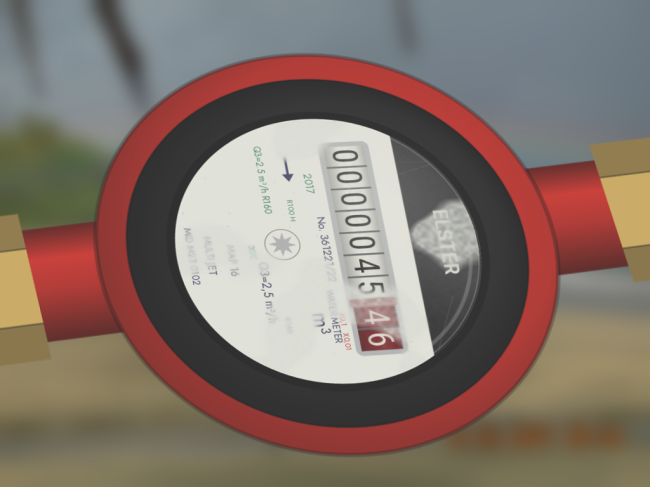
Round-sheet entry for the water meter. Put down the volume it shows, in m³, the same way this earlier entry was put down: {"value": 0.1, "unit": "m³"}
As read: {"value": 45.46, "unit": "m³"}
